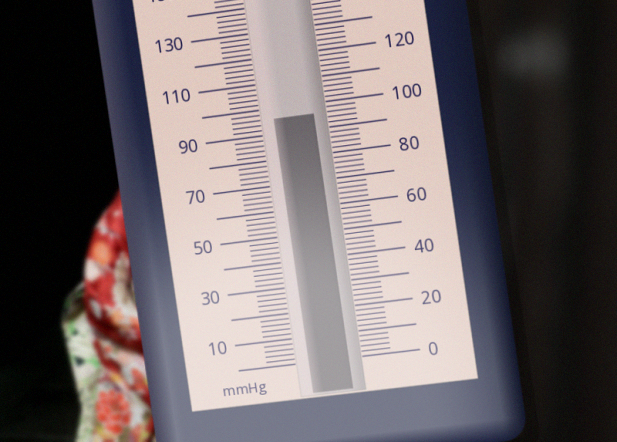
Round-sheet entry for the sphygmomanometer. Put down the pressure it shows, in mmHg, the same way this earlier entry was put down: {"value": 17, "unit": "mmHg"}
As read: {"value": 96, "unit": "mmHg"}
